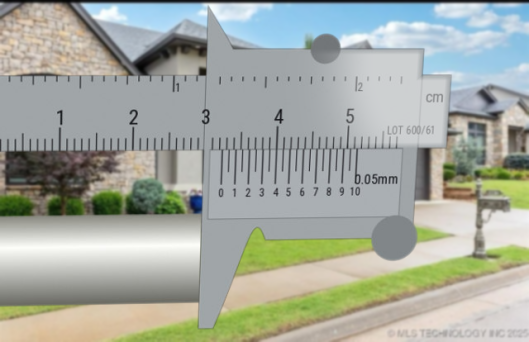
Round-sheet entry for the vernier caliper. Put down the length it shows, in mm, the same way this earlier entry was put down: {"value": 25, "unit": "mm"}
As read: {"value": 32.4, "unit": "mm"}
